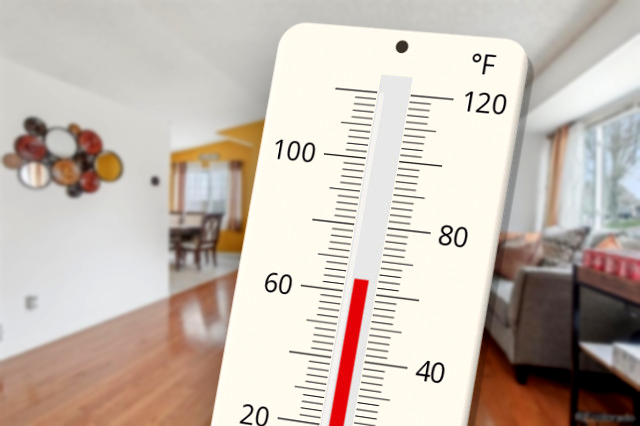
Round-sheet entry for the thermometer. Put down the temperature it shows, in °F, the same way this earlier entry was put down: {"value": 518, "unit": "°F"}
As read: {"value": 64, "unit": "°F"}
